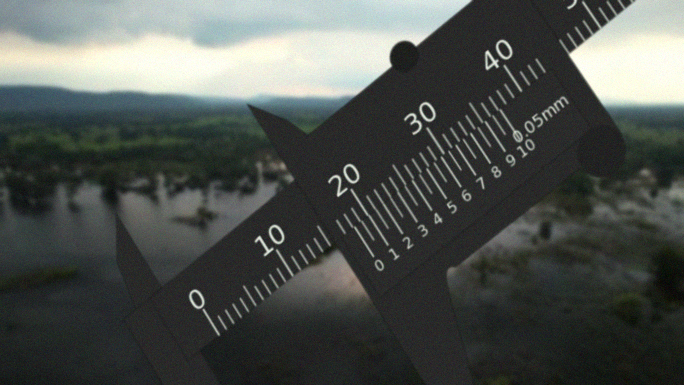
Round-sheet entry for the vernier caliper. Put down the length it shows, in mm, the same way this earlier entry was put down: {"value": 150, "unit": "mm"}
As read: {"value": 18.2, "unit": "mm"}
